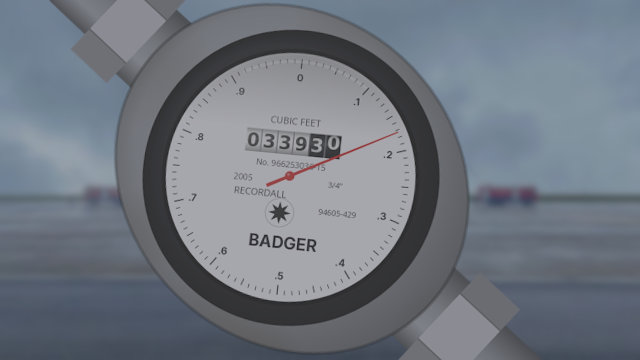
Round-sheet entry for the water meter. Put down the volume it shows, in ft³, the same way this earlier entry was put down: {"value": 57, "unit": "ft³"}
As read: {"value": 33930.17, "unit": "ft³"}
